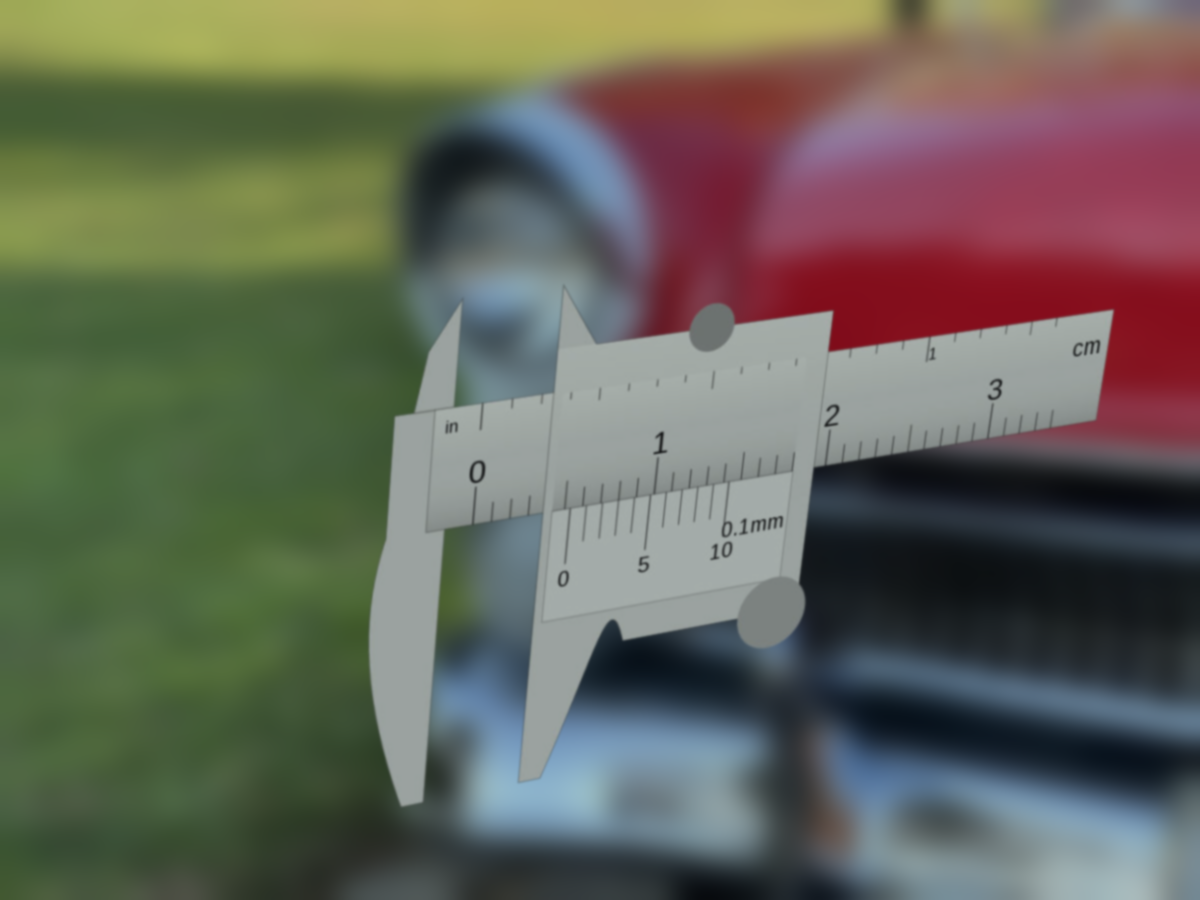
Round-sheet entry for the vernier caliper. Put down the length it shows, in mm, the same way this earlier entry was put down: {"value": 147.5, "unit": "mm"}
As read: {"value": 5.3, "unit": "mm"}
